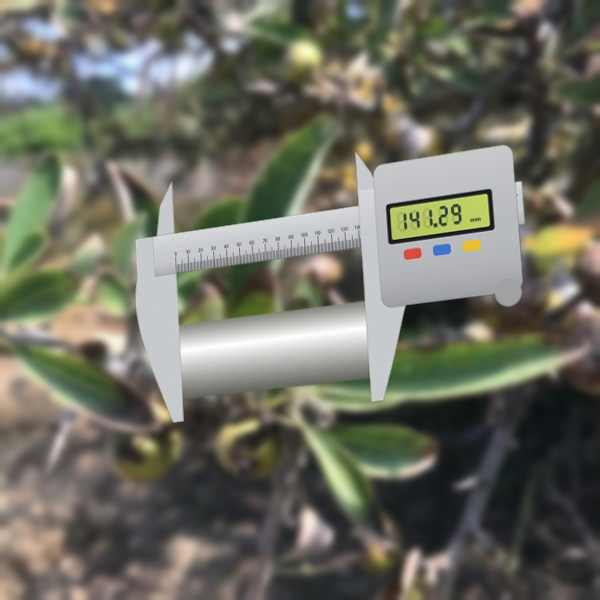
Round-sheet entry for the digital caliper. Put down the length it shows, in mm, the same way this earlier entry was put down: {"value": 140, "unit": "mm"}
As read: {"value": 141.29, "unit": "mm"}
